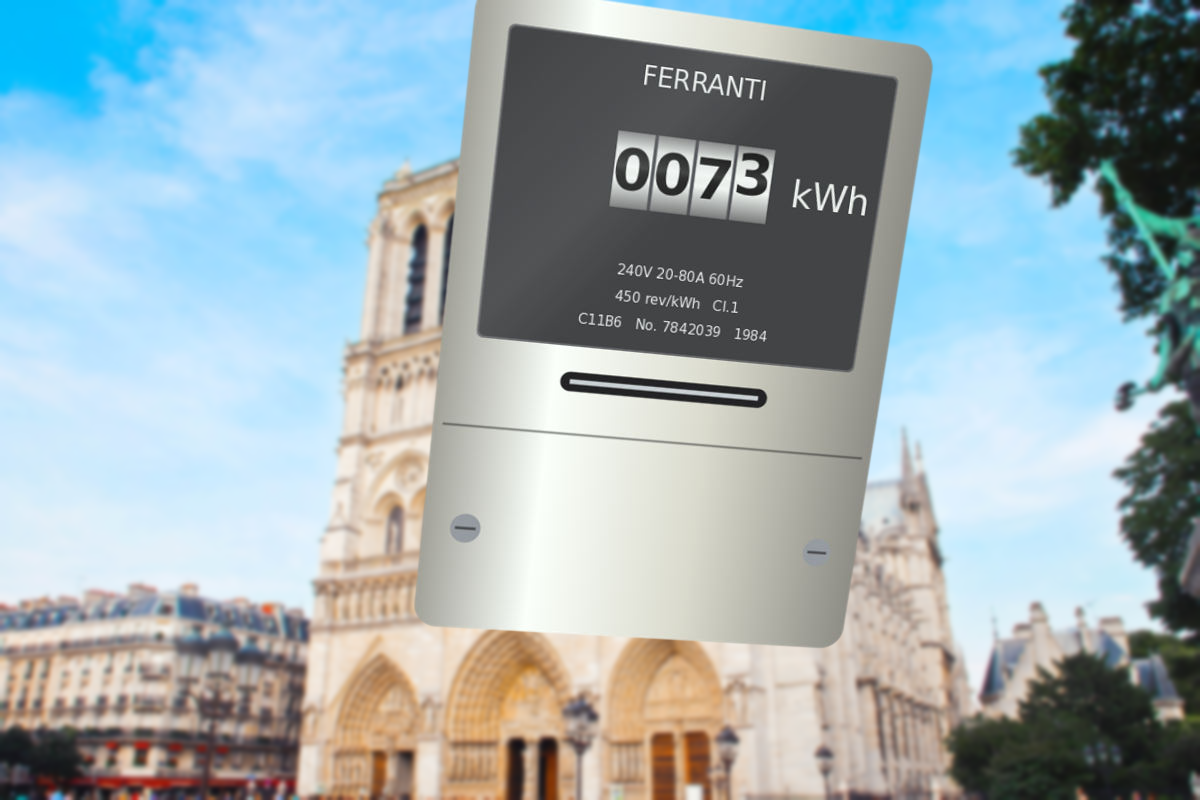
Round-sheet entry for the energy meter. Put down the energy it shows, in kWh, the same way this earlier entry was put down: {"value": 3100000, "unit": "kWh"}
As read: {"value": 73, "unit": "kWh"}
